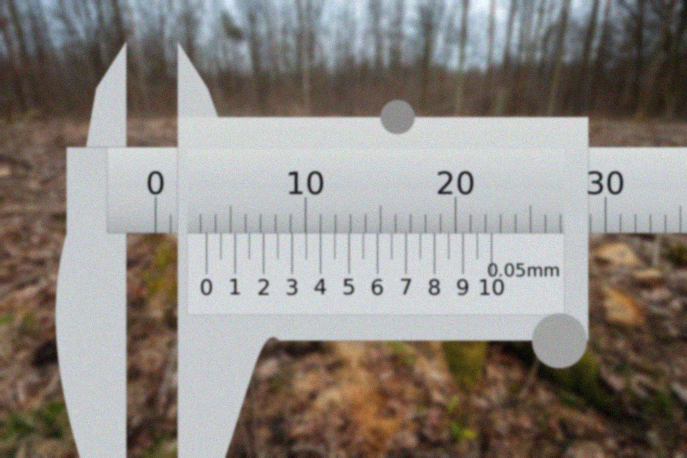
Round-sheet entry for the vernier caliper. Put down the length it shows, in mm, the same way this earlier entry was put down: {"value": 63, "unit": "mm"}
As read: {"value": 3.4, "unit": "mm"}
